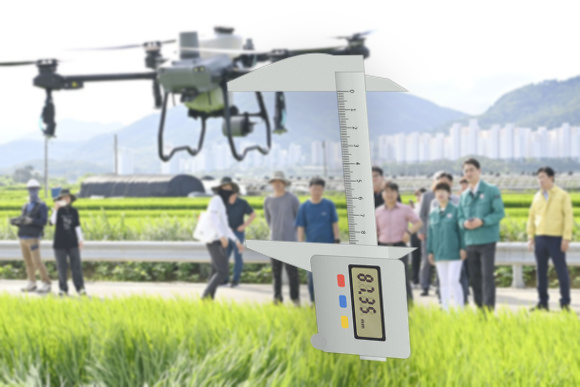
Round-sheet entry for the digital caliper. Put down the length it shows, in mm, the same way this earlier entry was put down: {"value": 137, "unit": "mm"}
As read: {"value": 87.35, "unit": "mm"}
